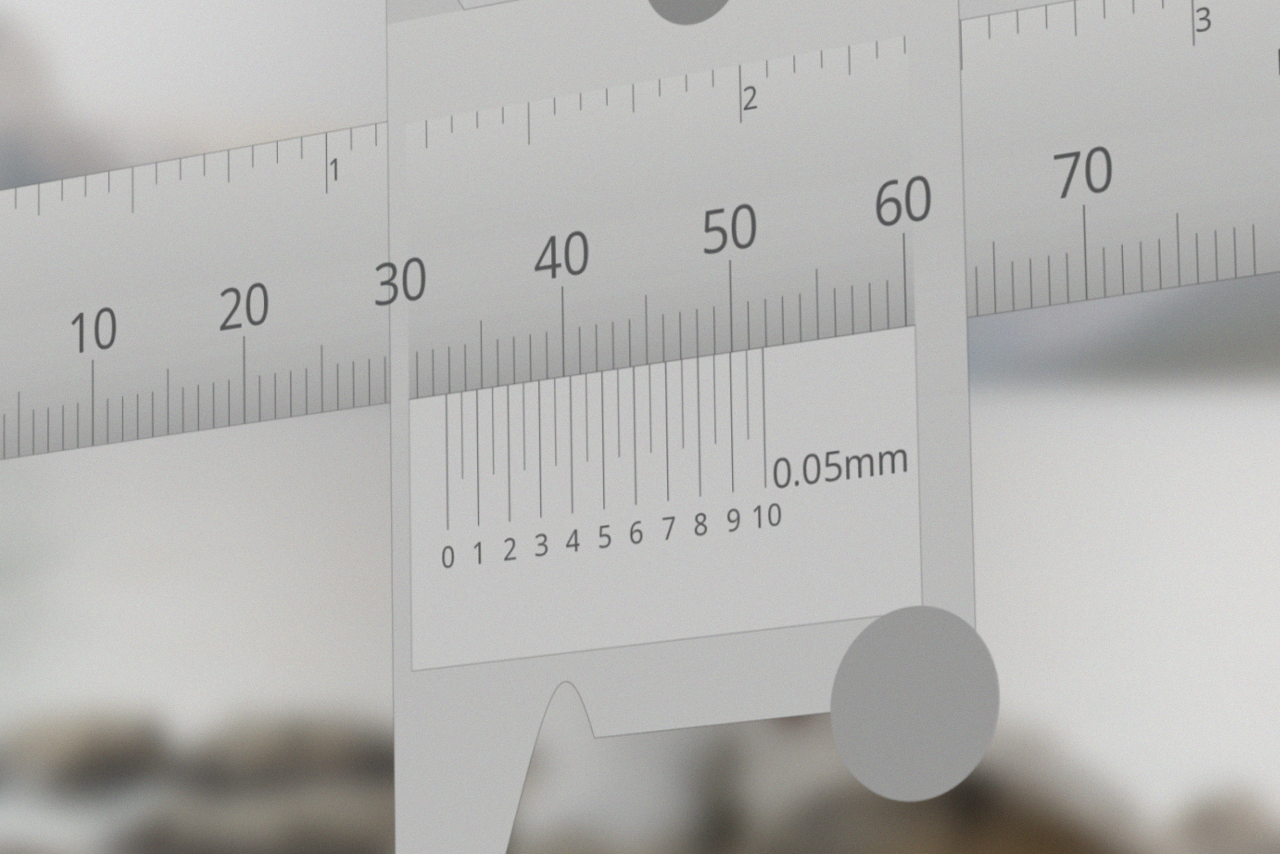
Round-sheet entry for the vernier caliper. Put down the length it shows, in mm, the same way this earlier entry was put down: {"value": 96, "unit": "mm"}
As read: {"value": 32.8, "unit": "mm"}
